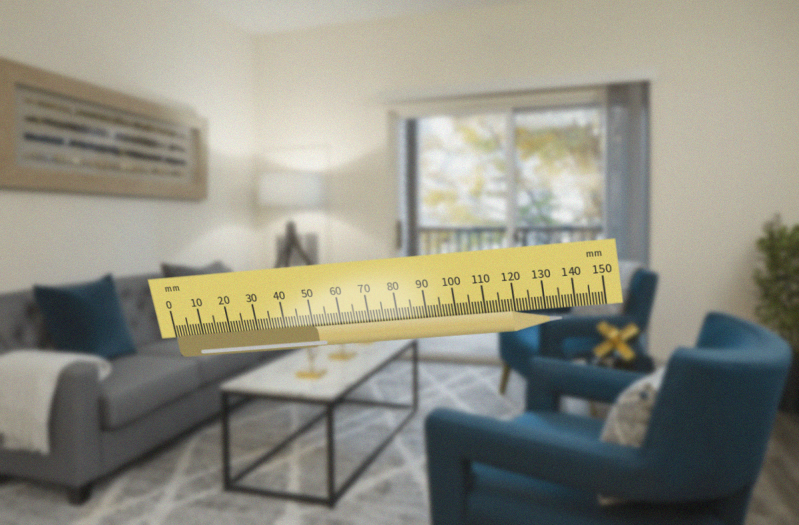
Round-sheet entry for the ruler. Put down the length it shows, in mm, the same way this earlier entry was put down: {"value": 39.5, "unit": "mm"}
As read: {"value": 135, "unit": "mm"}
